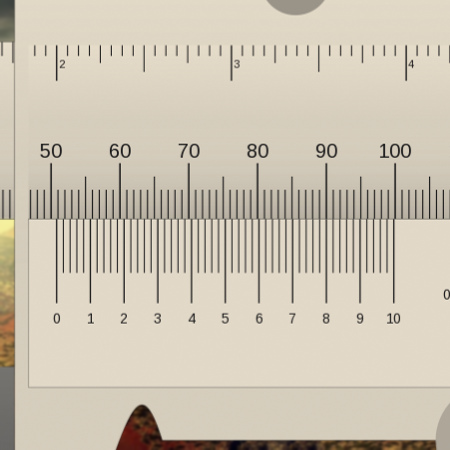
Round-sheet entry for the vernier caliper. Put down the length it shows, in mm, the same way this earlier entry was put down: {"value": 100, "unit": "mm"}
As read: {"value": 50.8, "unit": "mm"}
